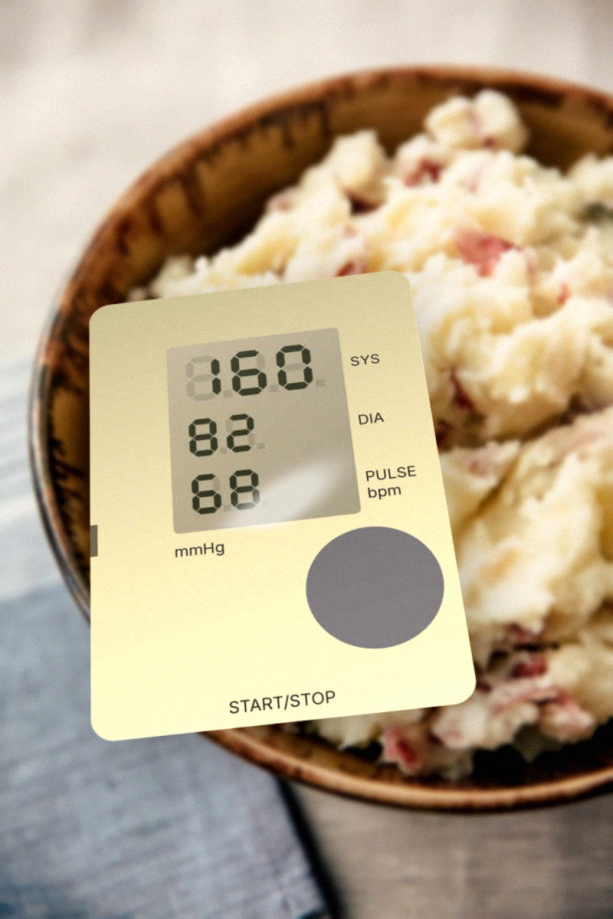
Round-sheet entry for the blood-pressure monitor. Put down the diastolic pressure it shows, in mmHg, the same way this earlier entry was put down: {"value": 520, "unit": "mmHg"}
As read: {"value": 82, "unit": "mmHg"}
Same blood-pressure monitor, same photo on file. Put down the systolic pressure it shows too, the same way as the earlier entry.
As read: {"value": 160, "unit": "mmHg"}
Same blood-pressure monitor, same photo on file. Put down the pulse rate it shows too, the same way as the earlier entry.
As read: {"value": 68, "unit": "bpm"}
